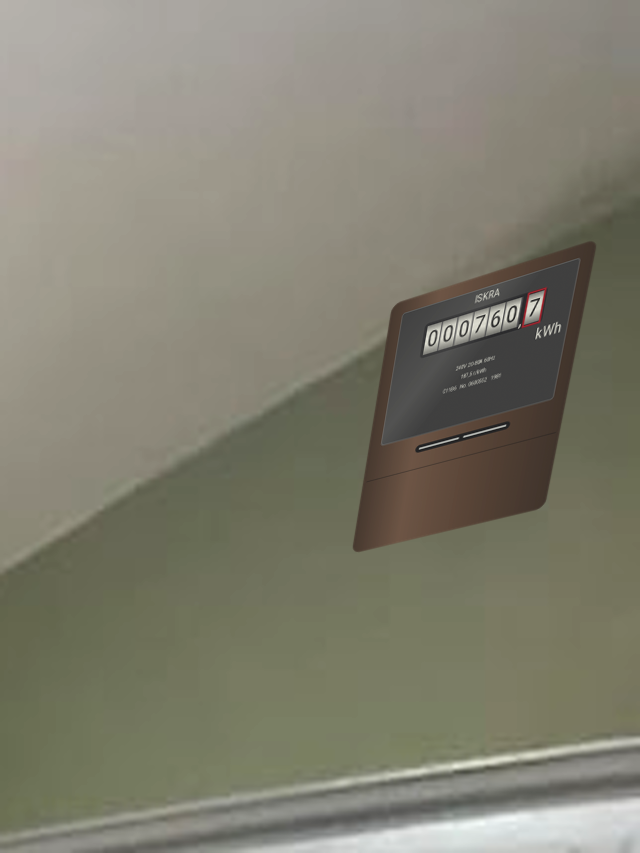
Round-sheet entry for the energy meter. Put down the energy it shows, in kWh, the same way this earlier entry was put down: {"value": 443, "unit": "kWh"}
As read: {"value": 760.7, "unit": "kWh"}
